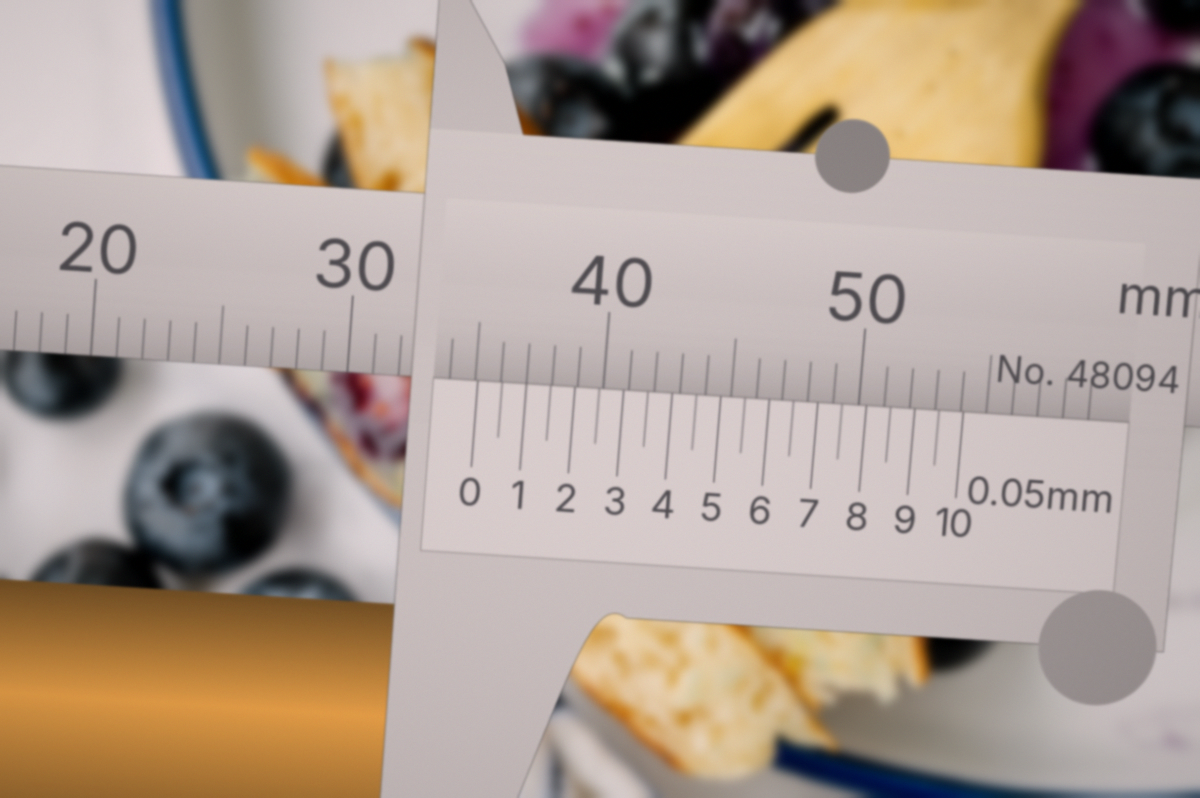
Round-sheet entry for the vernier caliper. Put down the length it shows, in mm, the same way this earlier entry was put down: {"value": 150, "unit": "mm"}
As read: {"value": 35.1, "unit": "mm"}
